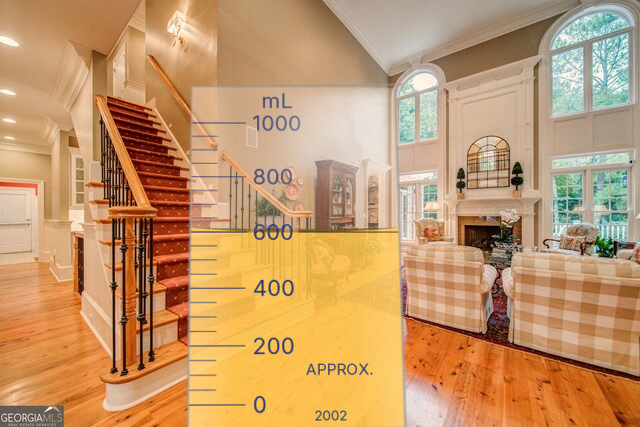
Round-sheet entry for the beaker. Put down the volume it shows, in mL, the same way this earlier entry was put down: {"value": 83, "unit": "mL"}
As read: {"value": 600, "unit": "mL"}
